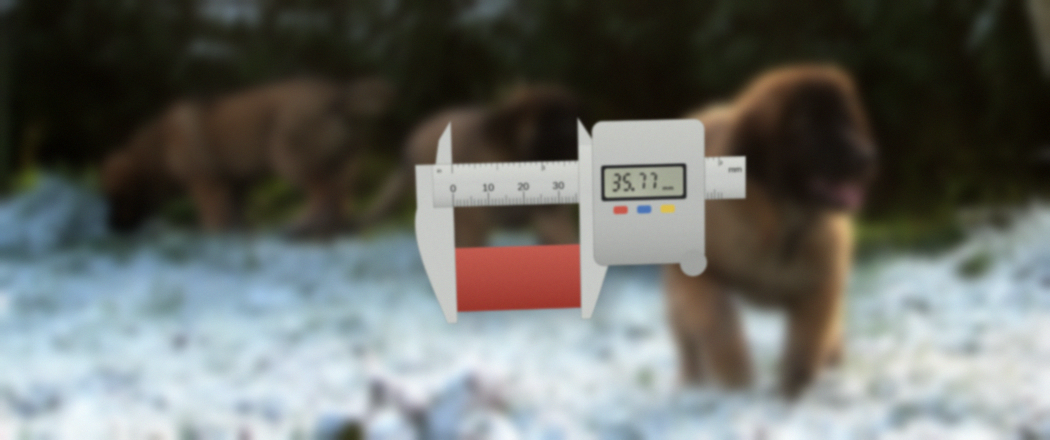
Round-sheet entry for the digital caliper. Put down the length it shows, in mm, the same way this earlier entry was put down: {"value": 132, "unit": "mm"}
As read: {"value": 35.77, "unit": "mm"}
